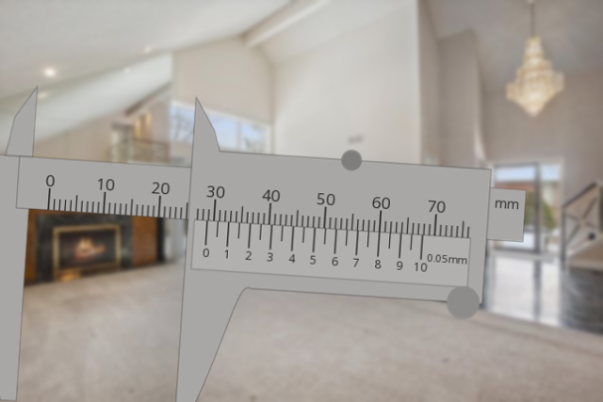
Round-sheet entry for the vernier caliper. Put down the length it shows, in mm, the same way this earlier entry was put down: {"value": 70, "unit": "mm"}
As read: {"value": 28.8, "unit": "mm"}
